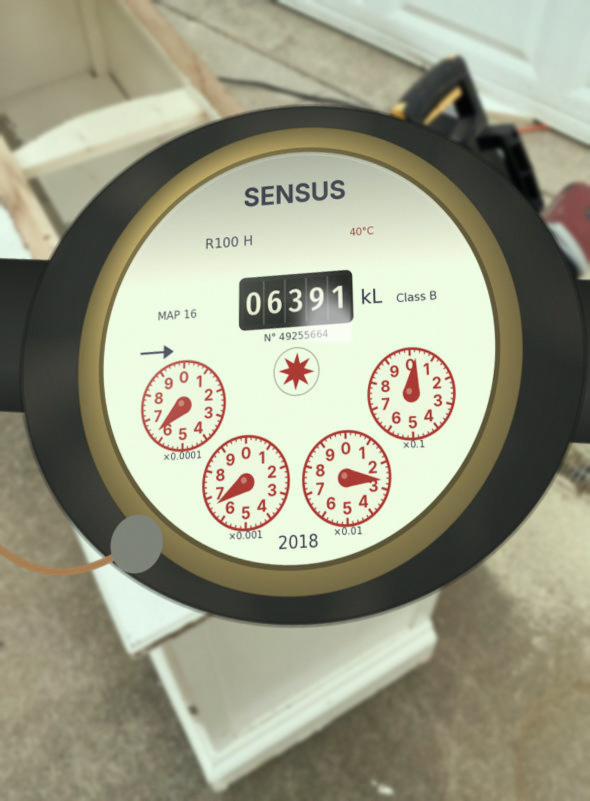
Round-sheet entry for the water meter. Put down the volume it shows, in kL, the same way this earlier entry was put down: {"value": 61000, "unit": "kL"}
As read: {"value": 6391.0266, "unit": "kL"}
